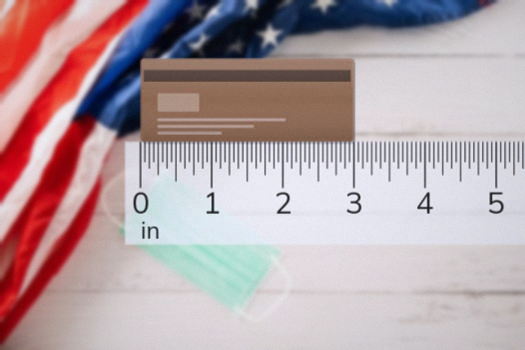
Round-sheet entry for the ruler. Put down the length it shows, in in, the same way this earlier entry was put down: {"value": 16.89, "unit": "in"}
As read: {"value": 3, "unit": "in"}
